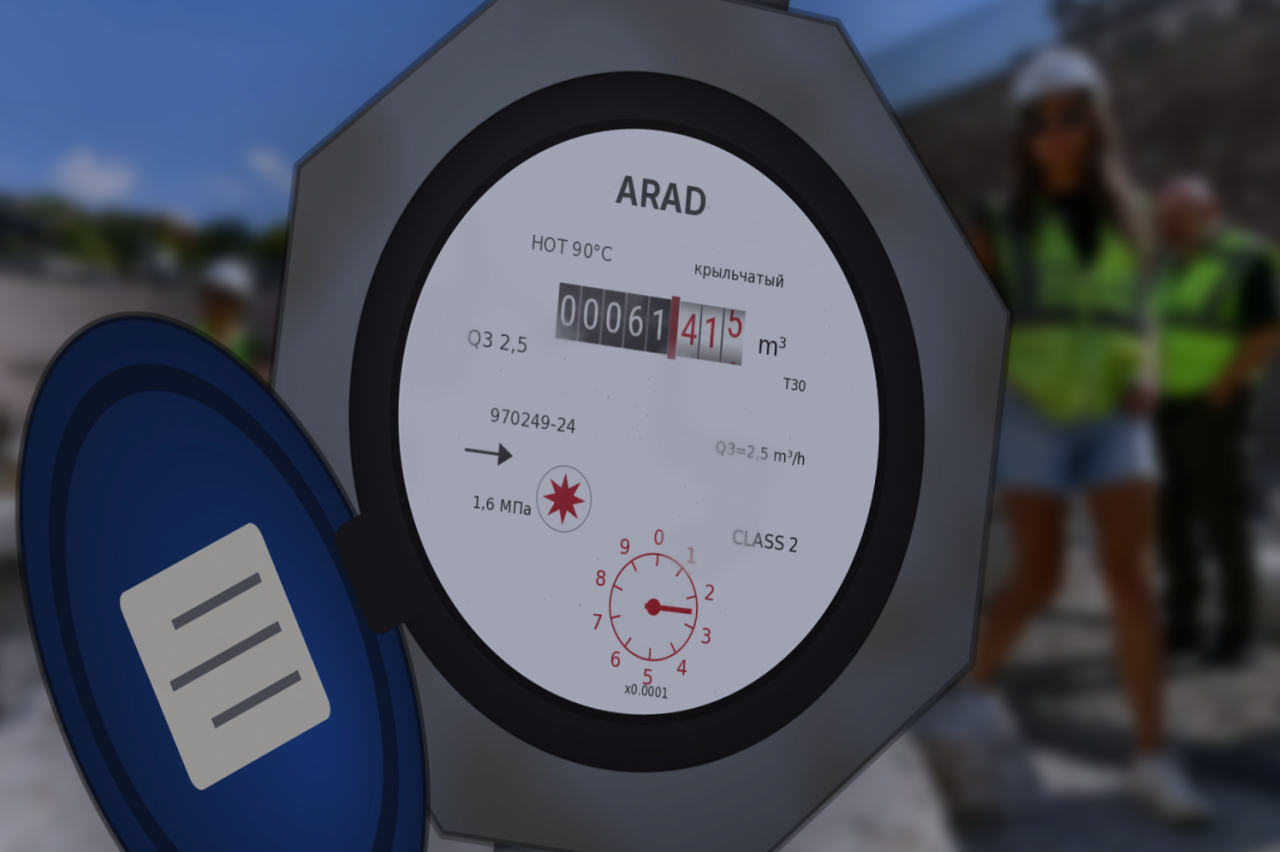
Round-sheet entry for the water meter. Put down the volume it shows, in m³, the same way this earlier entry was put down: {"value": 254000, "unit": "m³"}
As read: {"value": 61.4152, "unit": "m³"}
